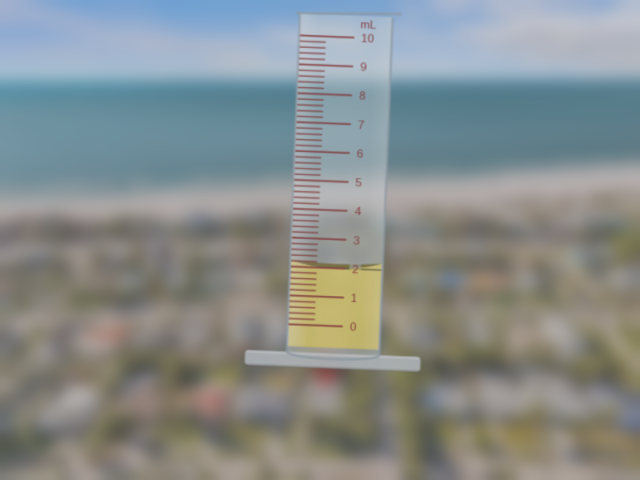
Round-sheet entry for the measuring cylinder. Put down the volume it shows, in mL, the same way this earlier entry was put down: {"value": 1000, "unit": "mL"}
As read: {"value": 2, "unit": "mL"}
